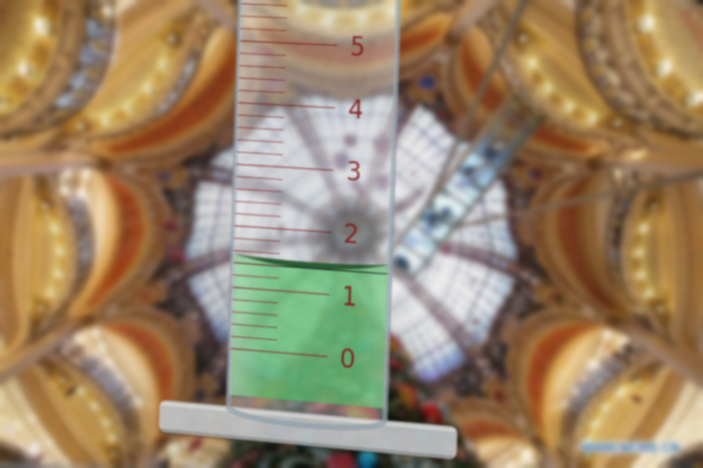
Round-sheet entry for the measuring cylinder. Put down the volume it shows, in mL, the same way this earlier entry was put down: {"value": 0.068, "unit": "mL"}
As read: {"value": 1.4, "unit": "mL"}
